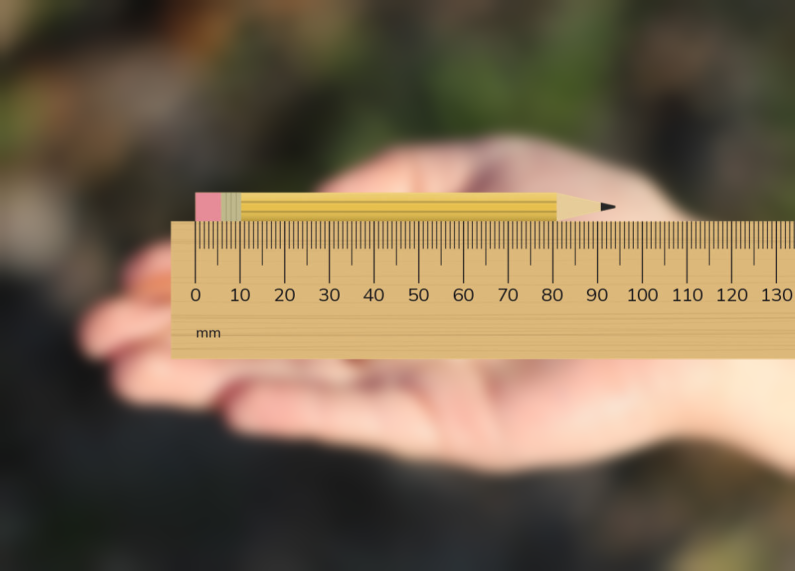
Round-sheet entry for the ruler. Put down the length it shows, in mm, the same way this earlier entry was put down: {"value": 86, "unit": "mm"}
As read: {"value": 94, "unit": "mm"}
